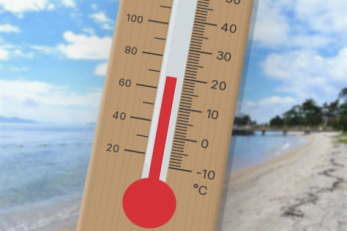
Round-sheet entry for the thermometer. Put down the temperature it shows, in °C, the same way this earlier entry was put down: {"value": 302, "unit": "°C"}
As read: {"value": 20, "unit": "°C"}
